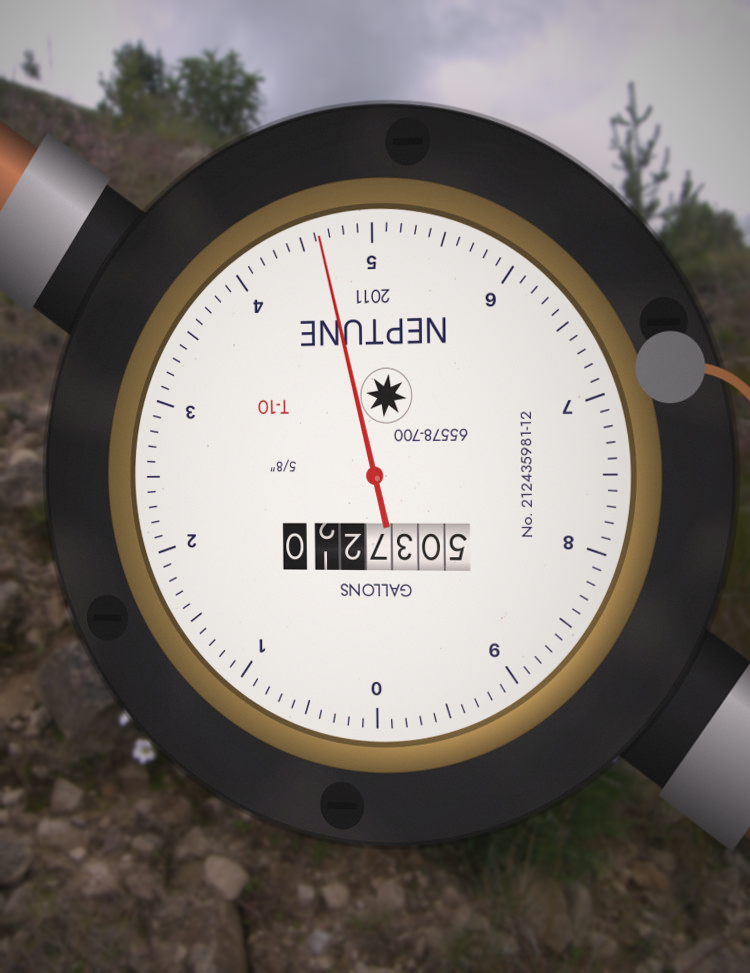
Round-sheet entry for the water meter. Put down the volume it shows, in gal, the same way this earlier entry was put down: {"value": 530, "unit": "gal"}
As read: {"value": 5037214.6, "unit": "gal"}
